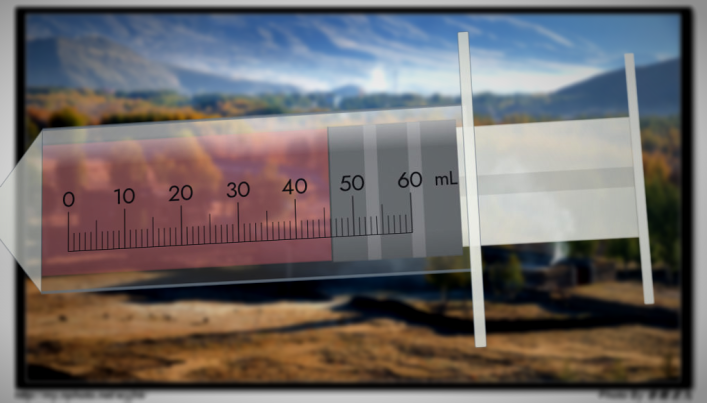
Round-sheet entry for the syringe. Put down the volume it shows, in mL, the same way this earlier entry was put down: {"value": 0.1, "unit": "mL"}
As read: {"value": 46, "unit": "mL"}
